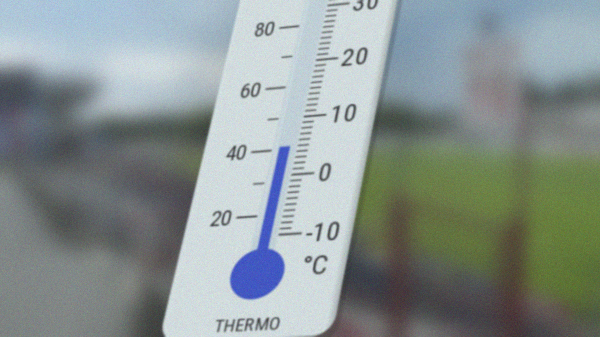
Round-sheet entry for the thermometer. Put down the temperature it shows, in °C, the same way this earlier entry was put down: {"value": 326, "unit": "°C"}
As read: {"value": 5, "unit": "°C"}
